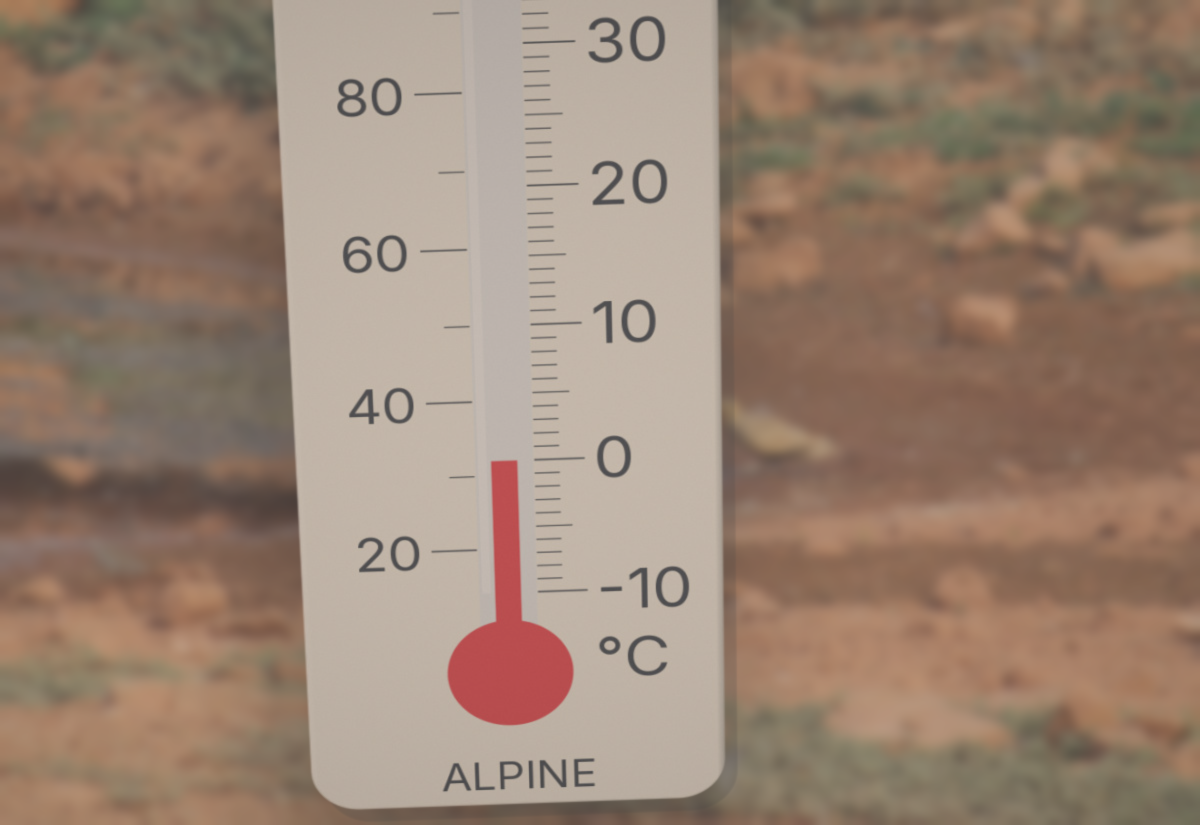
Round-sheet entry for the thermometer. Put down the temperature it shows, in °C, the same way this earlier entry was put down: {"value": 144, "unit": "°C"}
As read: {"value": 0, "unit": "°C"}
